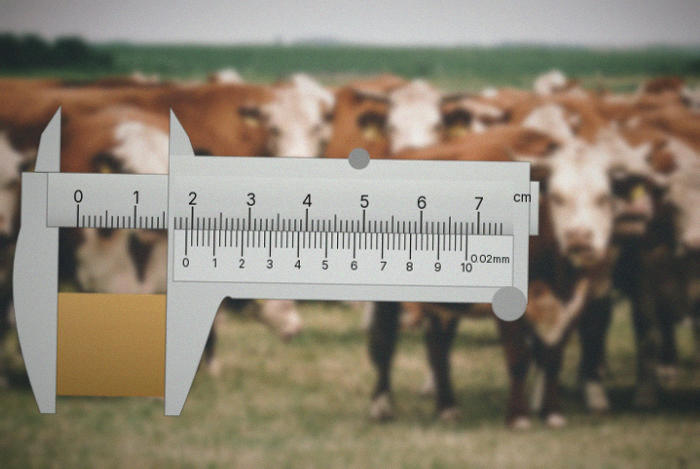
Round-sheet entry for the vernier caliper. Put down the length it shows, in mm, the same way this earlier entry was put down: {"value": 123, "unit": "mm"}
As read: {"value": 19.0, "unit": "mm"}
